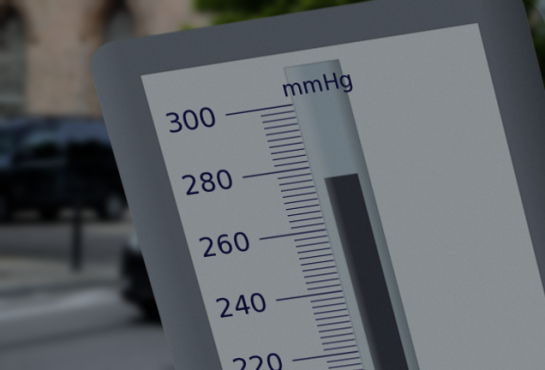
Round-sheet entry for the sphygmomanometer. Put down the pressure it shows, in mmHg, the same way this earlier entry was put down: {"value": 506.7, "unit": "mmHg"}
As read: {"value": 276, "unit": "mmHg"}
